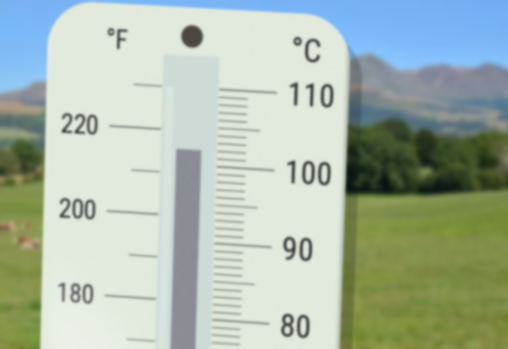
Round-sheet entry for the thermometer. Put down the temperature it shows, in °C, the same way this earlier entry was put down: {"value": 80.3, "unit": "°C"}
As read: {"value": 102, "unit": "°C"}
